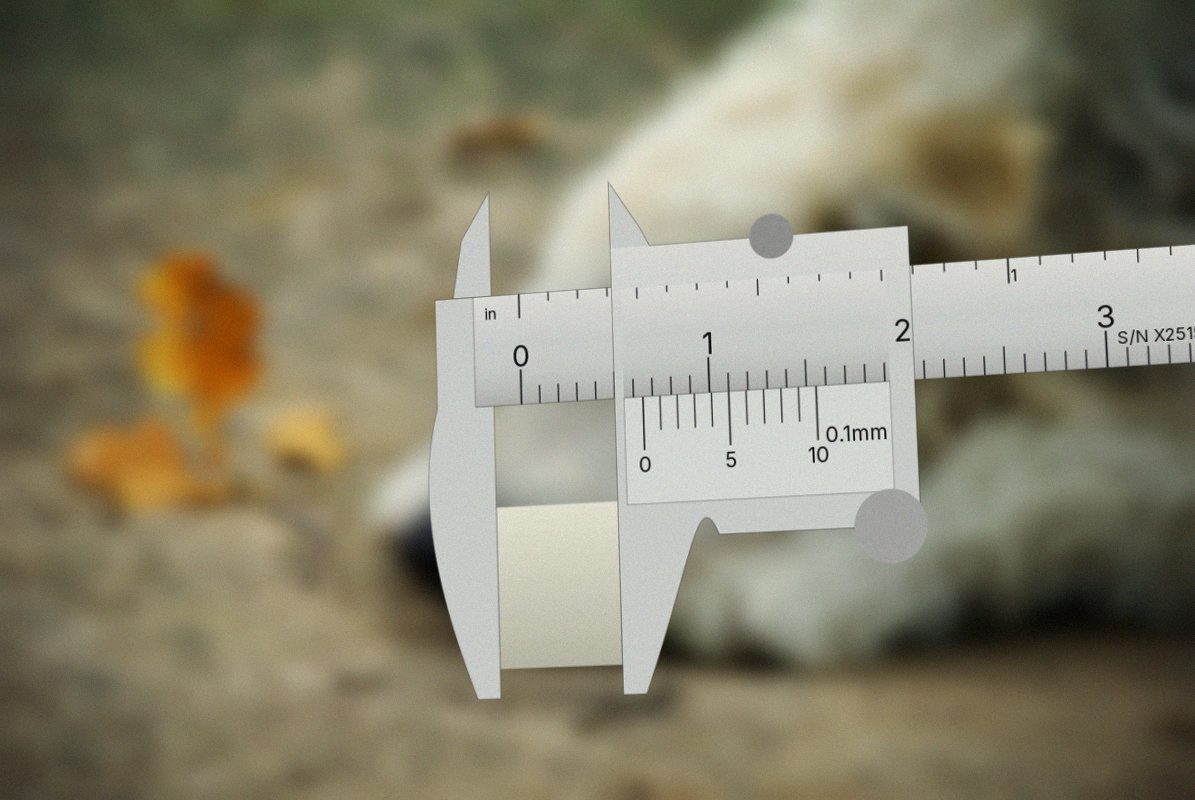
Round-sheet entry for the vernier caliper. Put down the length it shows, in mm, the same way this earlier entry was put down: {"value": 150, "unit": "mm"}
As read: {"value": 6.5, "unit": "mm"}
